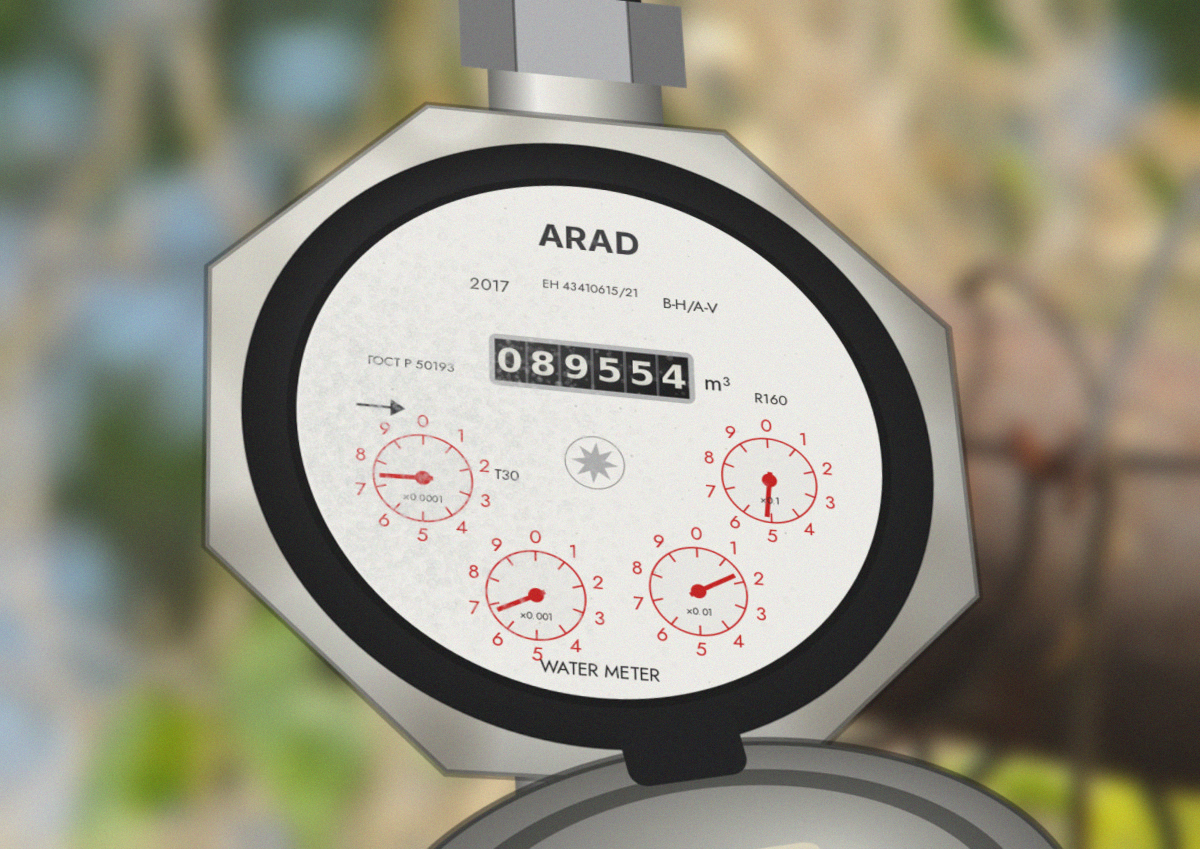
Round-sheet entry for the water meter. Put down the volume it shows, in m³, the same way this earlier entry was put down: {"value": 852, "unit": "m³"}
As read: {"value": 89554.5167, "unit": "m³"}
